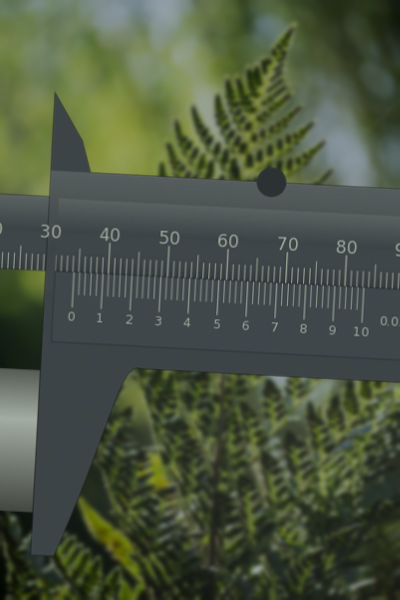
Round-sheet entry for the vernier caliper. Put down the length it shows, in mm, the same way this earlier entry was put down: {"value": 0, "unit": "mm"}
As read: {"value": 34.2, "unit": "mm"}
